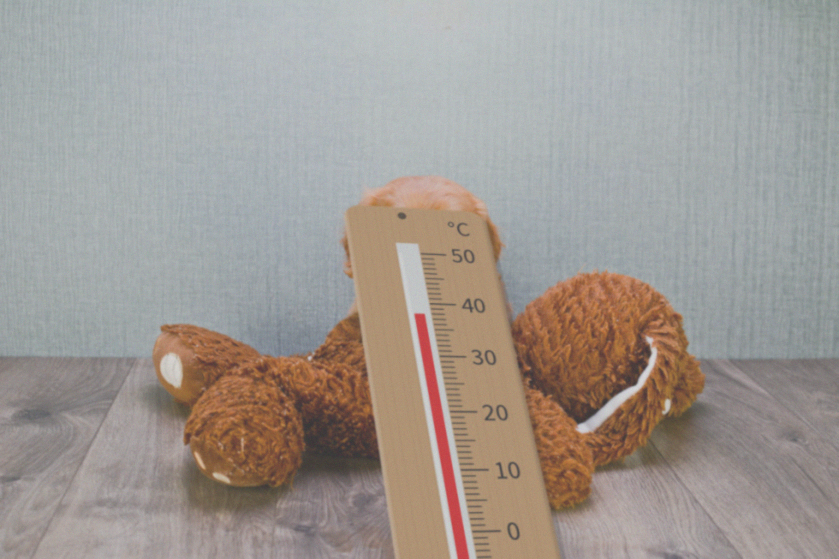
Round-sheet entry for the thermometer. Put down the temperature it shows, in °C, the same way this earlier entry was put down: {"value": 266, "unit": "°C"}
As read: {"value": 38, "unit": "°C"}
